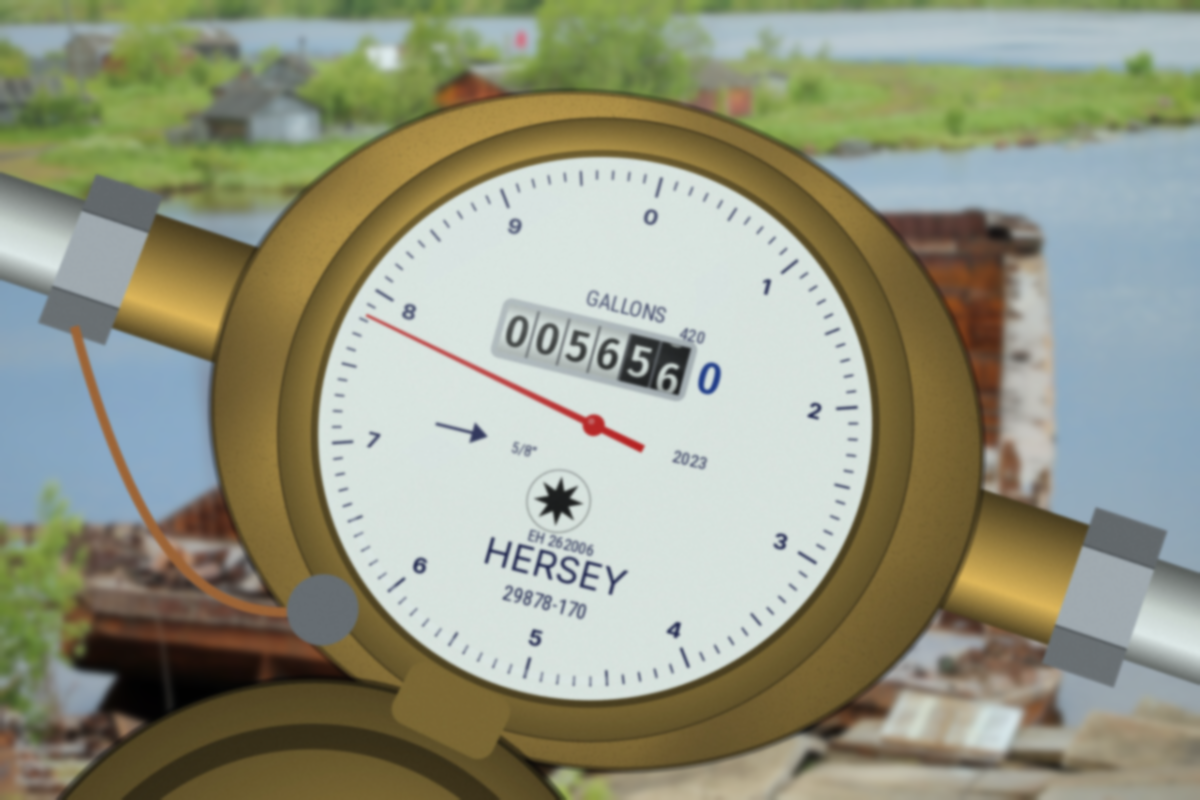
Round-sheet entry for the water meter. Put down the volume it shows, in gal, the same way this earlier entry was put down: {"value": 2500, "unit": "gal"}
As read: {"value": 56557.8, "unit": "gal"}
